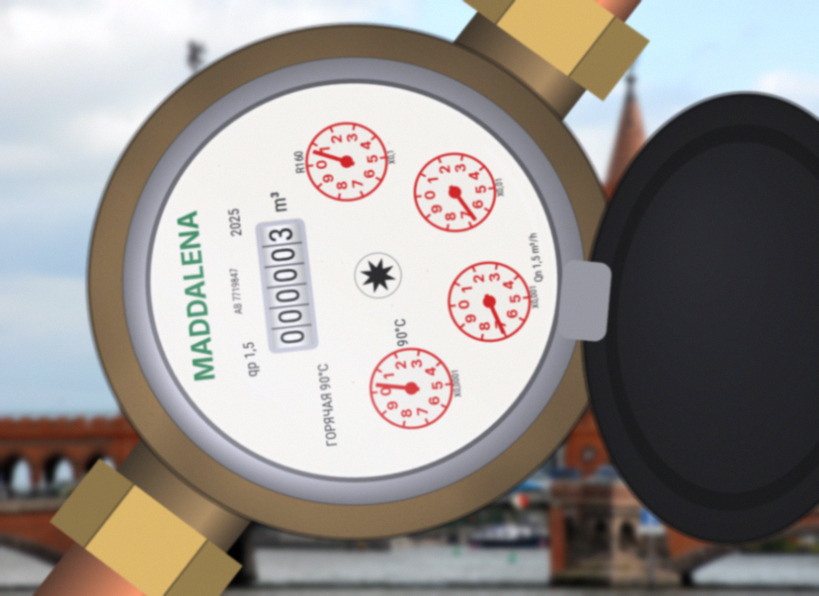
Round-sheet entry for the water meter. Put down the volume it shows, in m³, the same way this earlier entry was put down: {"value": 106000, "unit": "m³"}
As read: {"value": 3.0670, "unit": "m³"}
